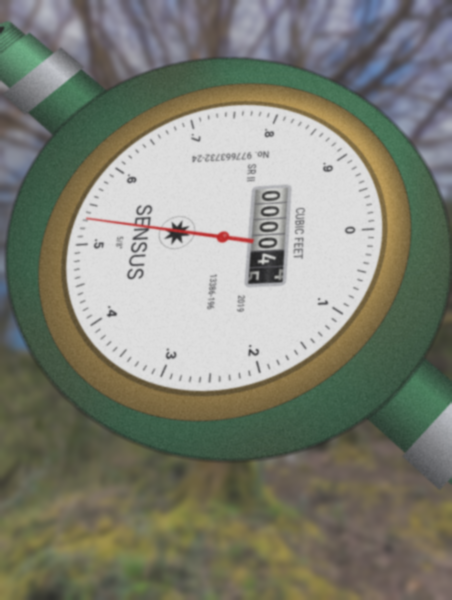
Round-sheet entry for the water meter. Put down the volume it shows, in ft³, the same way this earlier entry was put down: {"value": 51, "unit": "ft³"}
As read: {"value": 44.53, "unit": "ft³"}
